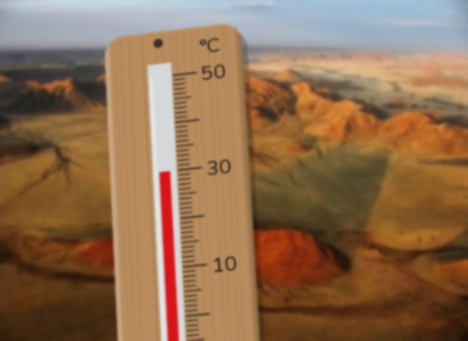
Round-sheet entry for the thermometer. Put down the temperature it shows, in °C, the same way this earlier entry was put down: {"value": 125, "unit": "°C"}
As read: {"value": 30, "unit": "°C"}
